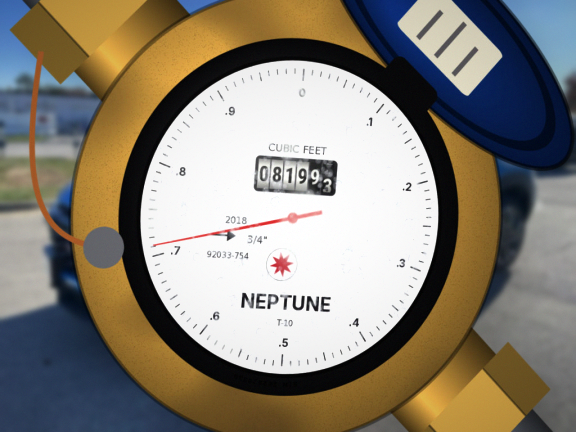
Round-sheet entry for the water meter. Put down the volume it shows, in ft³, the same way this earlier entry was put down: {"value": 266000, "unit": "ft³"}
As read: {"value": 81992.71, "unit": "ft³"}
